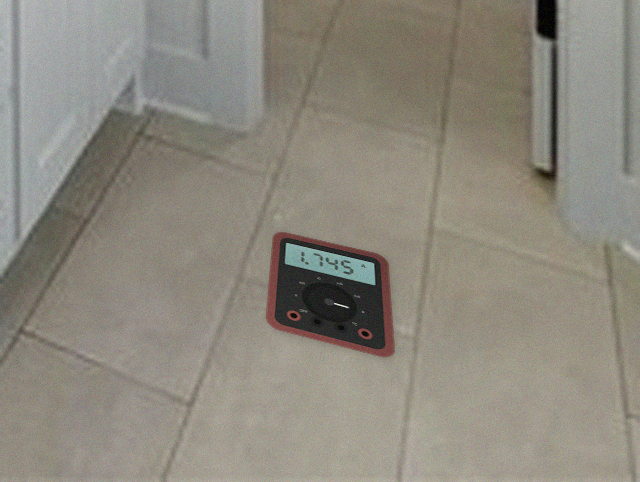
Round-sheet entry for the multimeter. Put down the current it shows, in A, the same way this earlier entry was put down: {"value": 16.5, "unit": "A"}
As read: {"value": 1.745, "unit": "A"}
